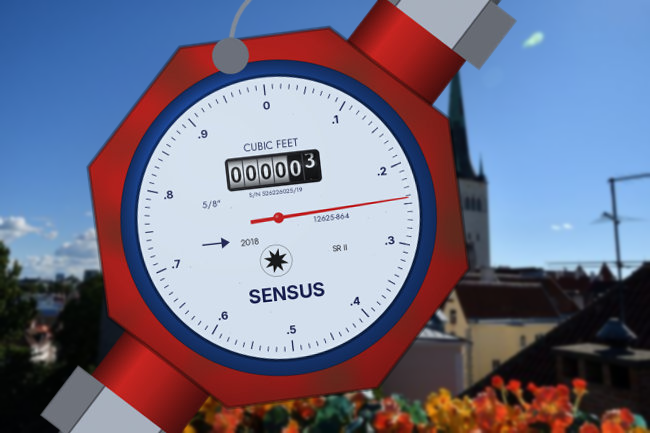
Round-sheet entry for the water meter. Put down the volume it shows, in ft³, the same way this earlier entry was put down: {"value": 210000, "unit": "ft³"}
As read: {"value": 3.24, "unit": "ft³"}
